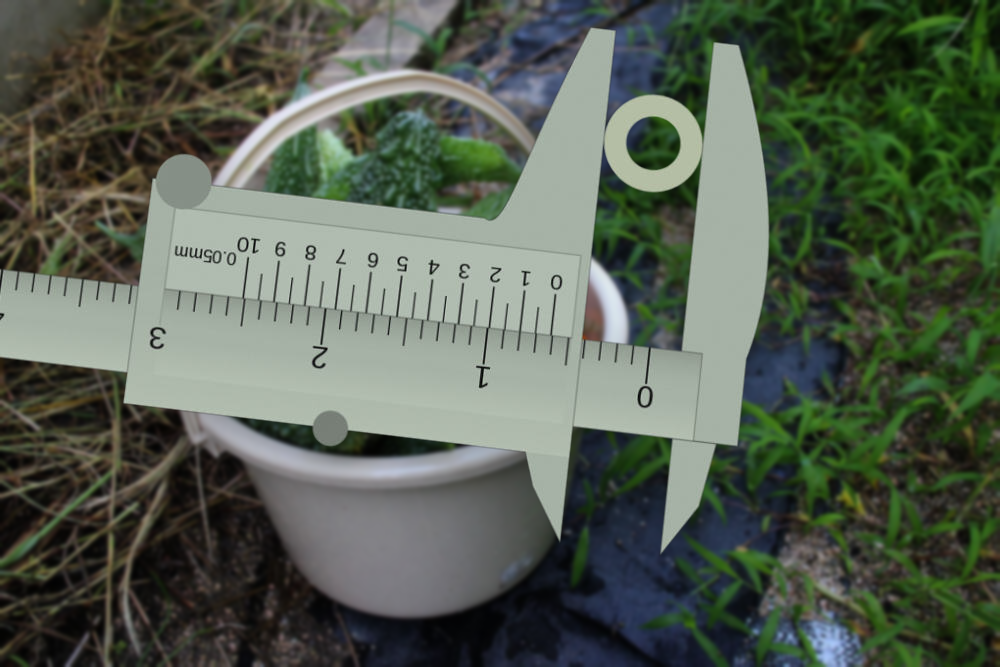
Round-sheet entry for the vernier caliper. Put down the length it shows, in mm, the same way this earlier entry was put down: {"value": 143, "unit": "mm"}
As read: {"value": 6.1, "unit": "mm"}
